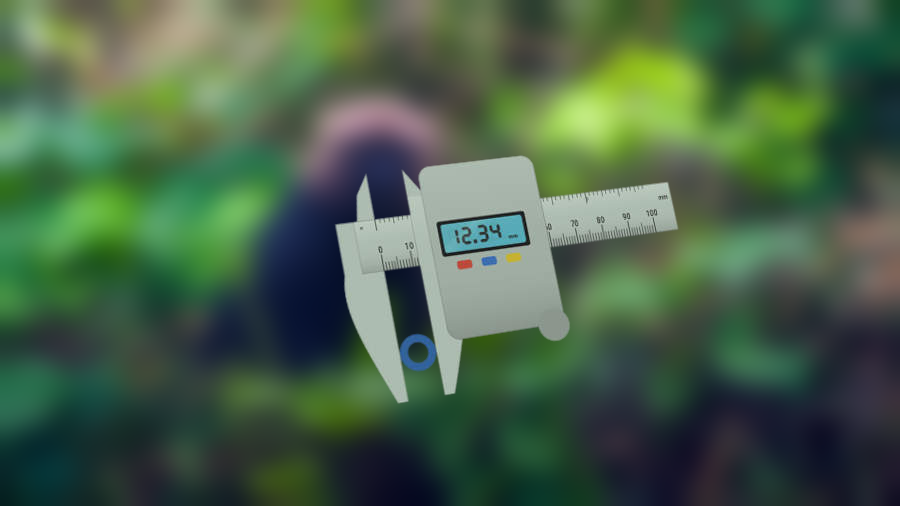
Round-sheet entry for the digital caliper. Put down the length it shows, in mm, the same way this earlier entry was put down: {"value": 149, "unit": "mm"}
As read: {"value": 12.34, "unit": "mm"}
